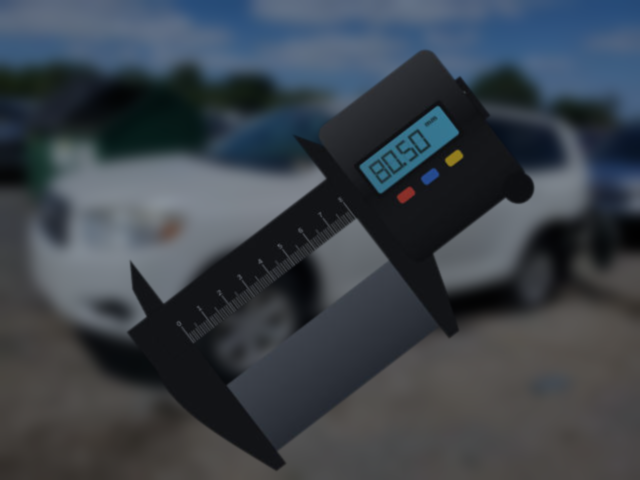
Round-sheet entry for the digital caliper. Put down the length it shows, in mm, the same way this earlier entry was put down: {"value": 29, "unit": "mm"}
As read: {"value": 80.50, "unit": "mm"}
